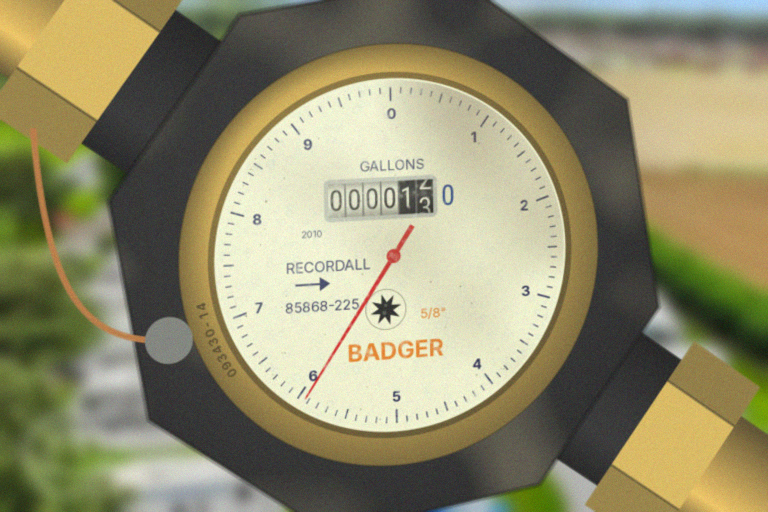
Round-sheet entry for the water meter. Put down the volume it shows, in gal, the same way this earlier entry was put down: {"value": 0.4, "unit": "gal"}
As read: {"value": 125.9, "unit": "gal"}
